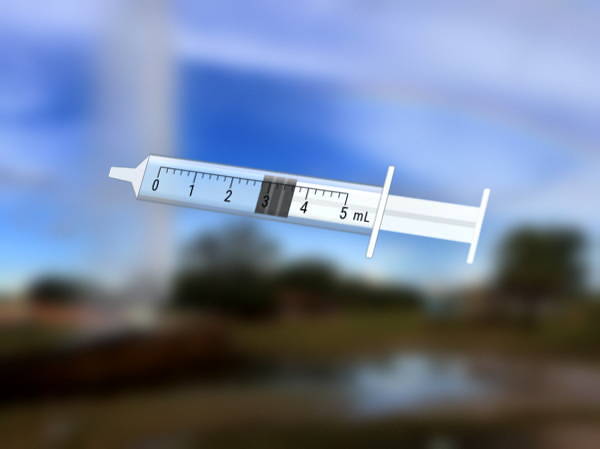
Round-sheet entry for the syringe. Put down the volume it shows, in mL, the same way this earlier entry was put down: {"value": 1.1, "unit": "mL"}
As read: {"value": 2.8, "unit": "mL"}
